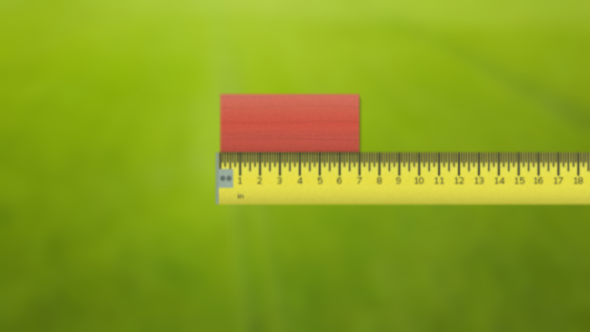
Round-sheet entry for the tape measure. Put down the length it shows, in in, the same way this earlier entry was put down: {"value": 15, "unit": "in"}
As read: {"value": 7, "unit": "in"}
